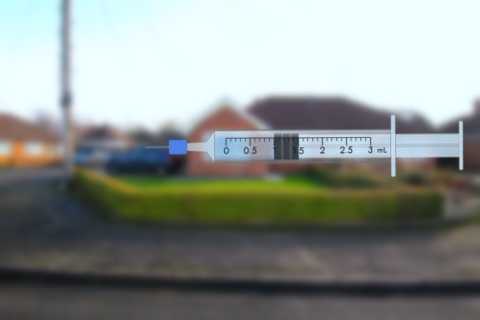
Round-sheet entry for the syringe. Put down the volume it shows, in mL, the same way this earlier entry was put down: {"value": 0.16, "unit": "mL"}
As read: {"value": 1, "unit": "mL"}
